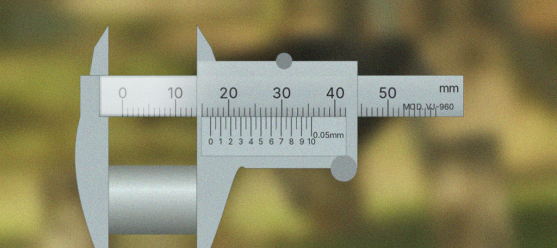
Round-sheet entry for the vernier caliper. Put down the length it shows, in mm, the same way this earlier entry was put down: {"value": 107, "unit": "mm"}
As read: {"value": 16.6, "unit": "mm"}
